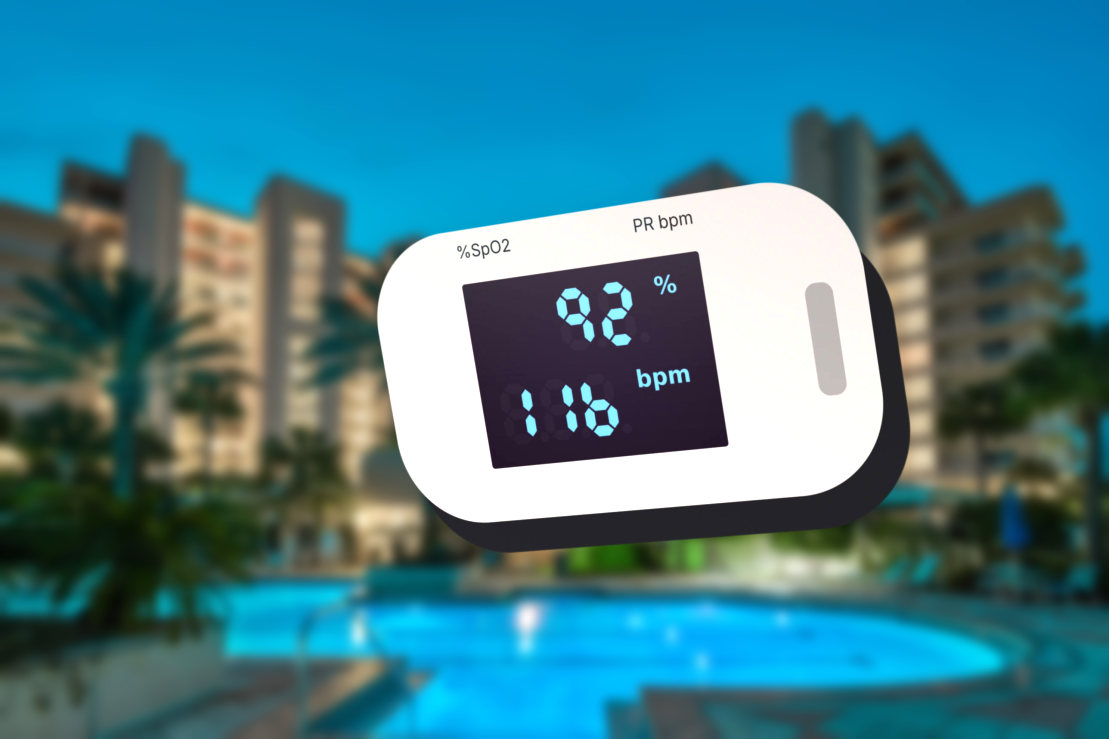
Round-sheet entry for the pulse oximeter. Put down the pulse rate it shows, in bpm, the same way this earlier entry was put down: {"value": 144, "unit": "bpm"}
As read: {"value": 116, "unit": "bpm"}
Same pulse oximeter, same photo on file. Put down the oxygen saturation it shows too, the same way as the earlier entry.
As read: {"value": 92, "unit": "%"}
